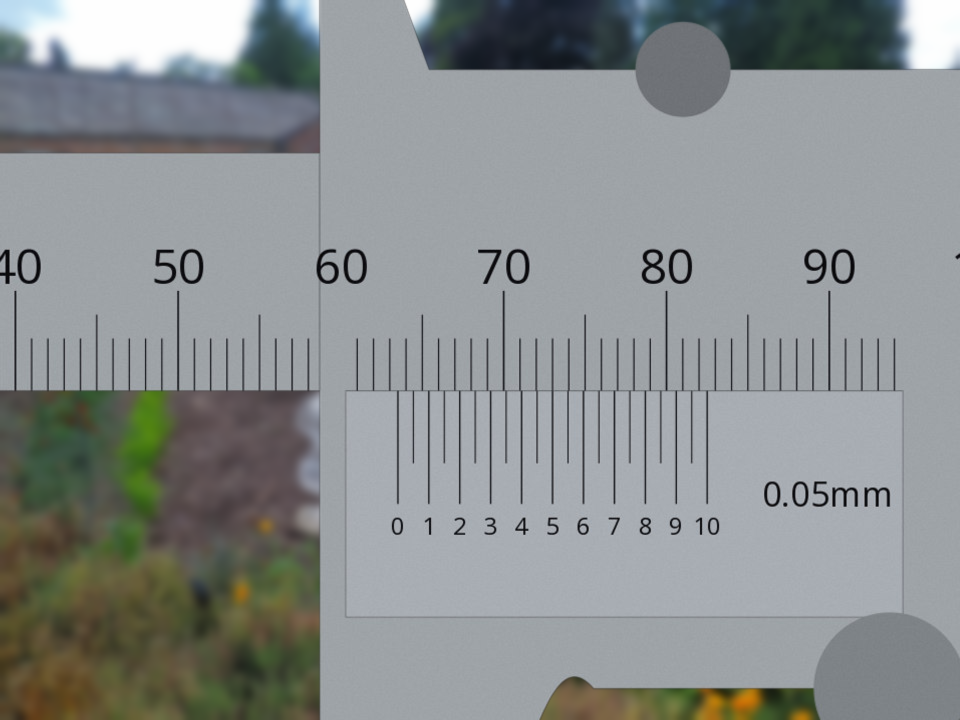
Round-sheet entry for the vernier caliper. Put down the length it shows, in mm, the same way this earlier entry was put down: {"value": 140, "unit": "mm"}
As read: {"value": 63.5, "unit": "mm"}
